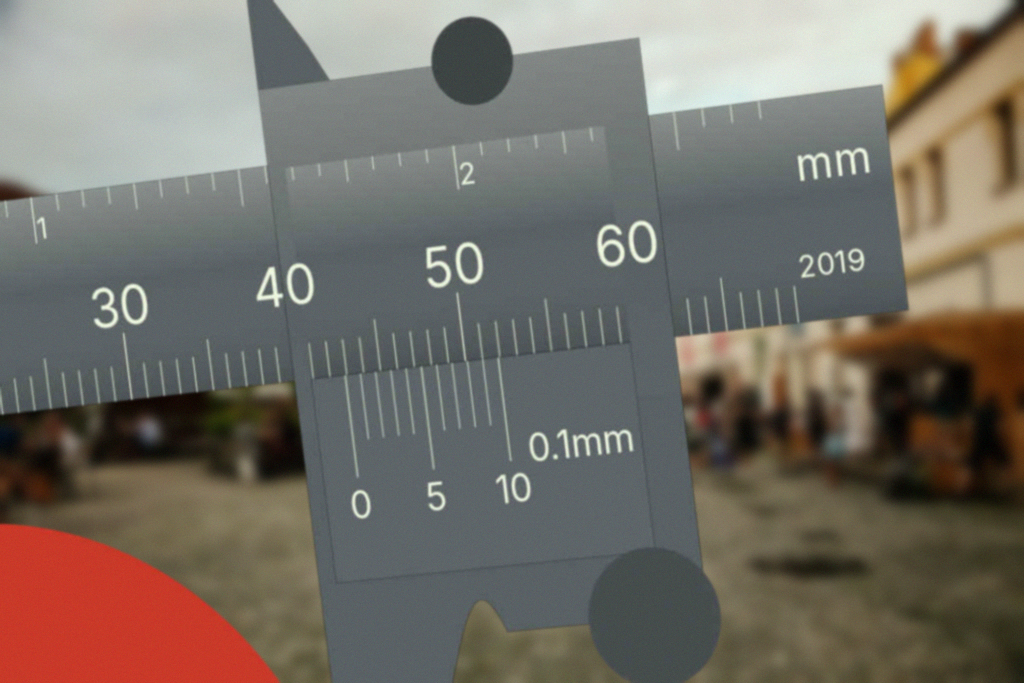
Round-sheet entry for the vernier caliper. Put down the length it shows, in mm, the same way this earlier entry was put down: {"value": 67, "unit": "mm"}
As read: {"value": 42.9, "unit": "mm"}
